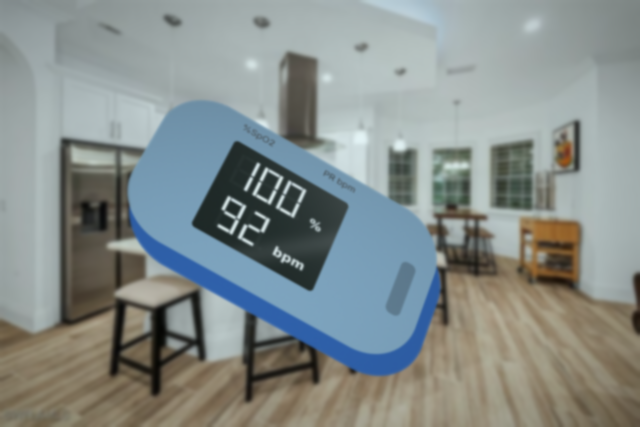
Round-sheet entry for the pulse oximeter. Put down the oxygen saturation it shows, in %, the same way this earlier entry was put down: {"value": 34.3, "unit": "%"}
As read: {"value": 100, "unit": "%"}
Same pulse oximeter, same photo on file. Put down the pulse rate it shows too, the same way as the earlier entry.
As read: {"value": 92, "unit": "bpm"}
